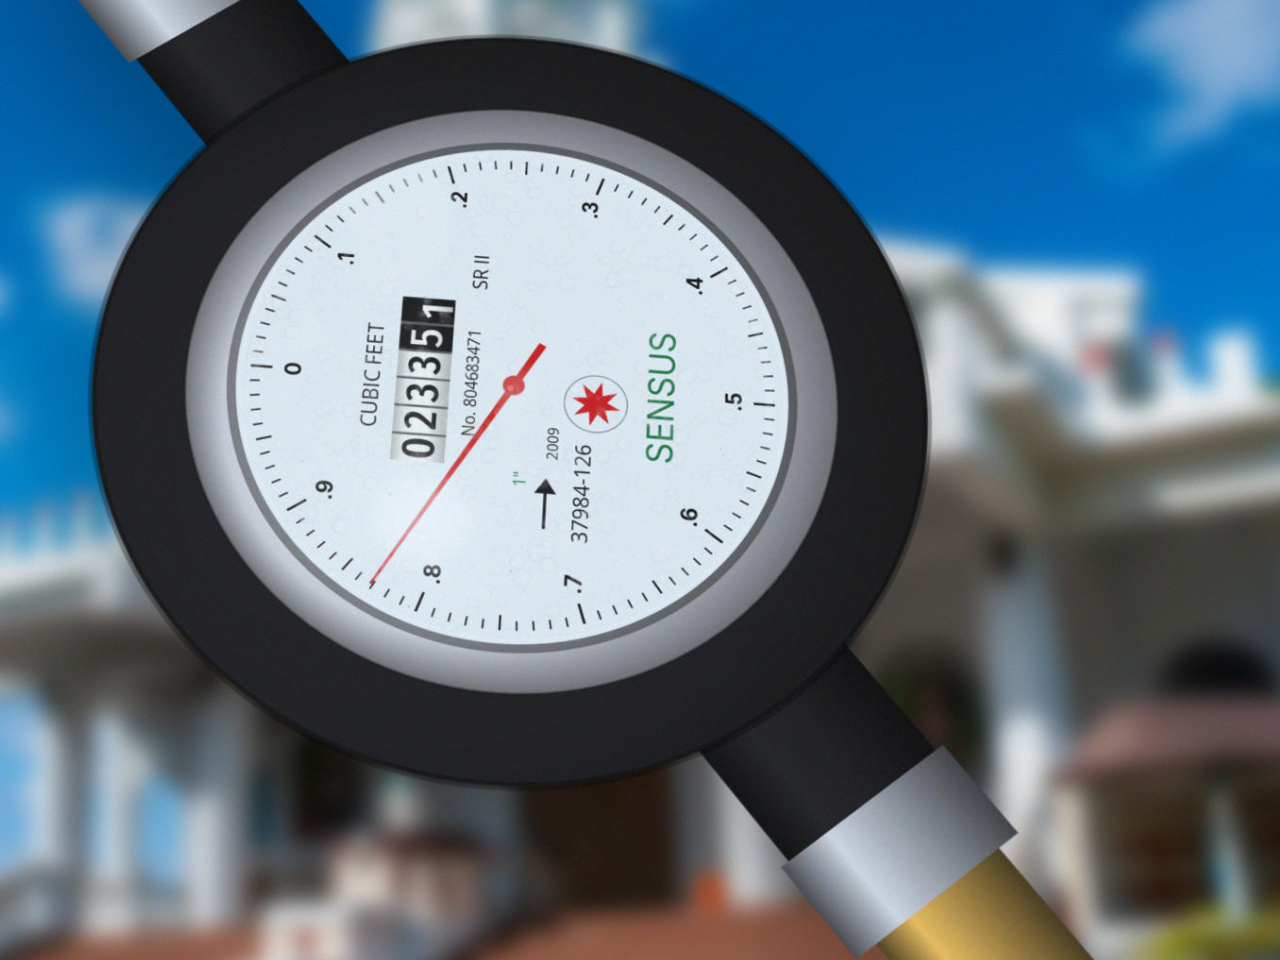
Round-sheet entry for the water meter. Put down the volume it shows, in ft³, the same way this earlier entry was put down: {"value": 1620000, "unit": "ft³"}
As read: {"value": 23350.83, "unit": "ft³"}
